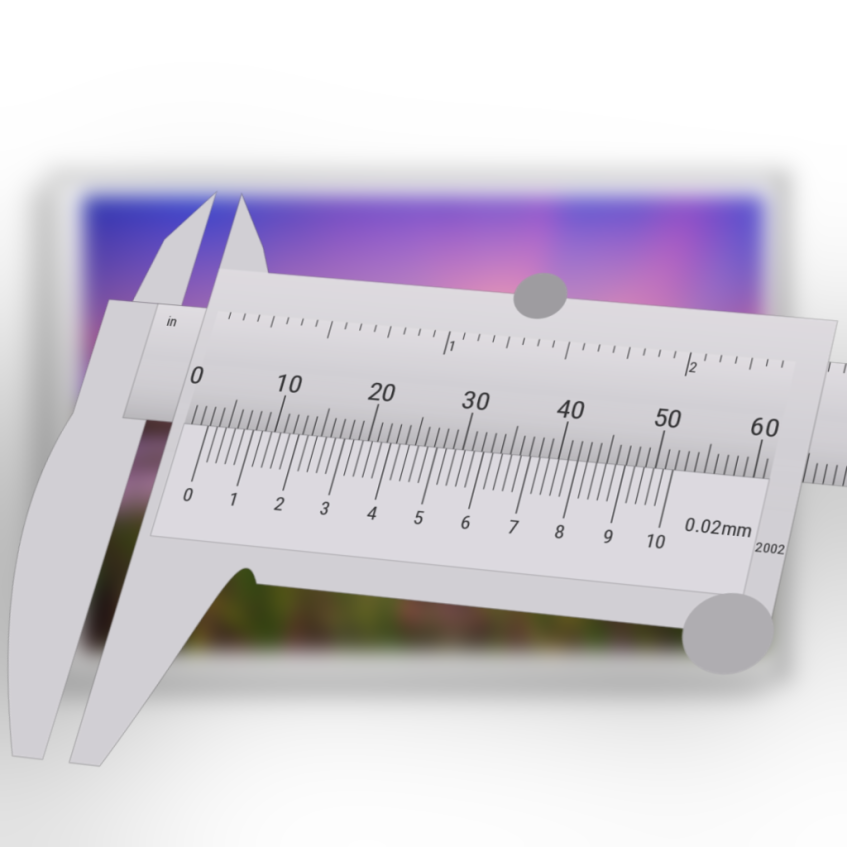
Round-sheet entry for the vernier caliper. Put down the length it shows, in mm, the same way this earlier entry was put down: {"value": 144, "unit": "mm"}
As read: {"value": 2.8, "unit": "mm"}
